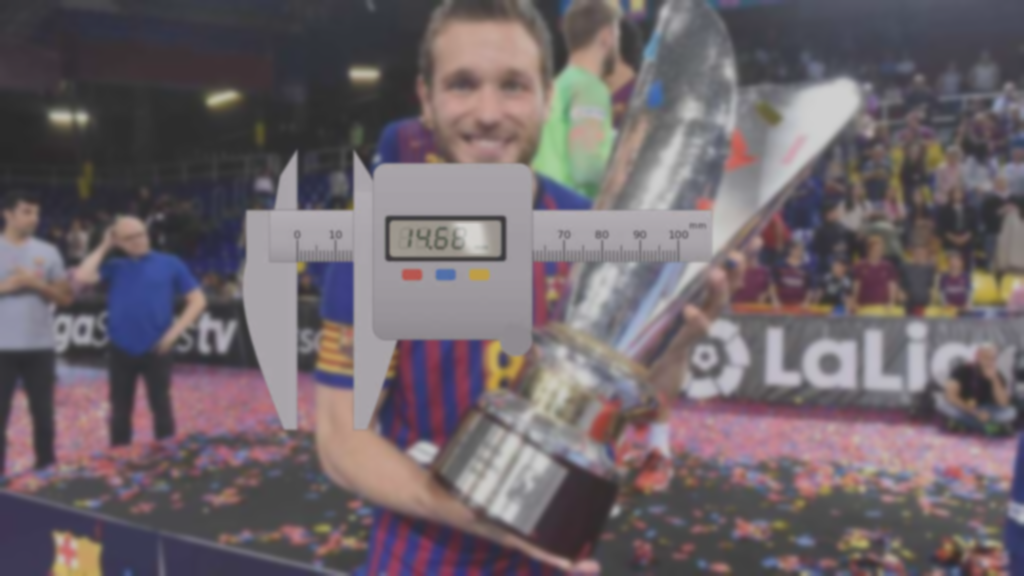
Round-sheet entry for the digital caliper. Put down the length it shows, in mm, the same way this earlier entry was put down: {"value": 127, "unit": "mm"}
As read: {"value": 14.68, "unit": "mm"}
